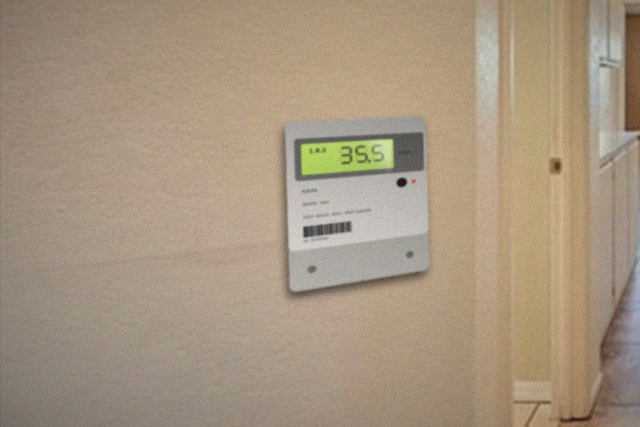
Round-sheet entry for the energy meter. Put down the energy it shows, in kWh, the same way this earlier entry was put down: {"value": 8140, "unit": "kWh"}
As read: {"value": 35.5, "unit": "kWh"}
